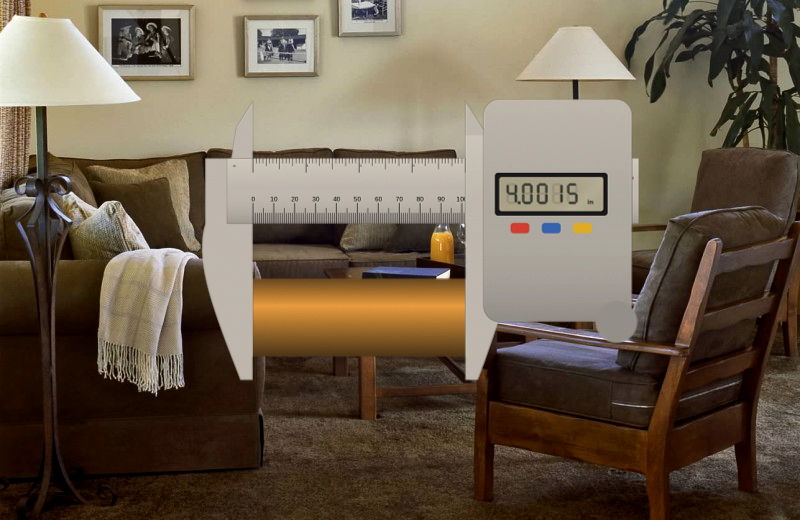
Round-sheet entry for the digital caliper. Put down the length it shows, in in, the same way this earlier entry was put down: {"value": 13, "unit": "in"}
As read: {"value": 4.0015, "unit": "in"}
